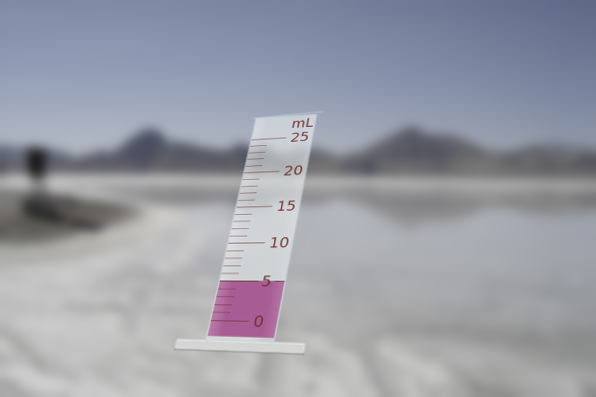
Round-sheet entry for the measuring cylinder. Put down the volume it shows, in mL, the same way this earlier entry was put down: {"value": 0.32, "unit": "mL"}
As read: {"value": 5, "unit": "mL"}
